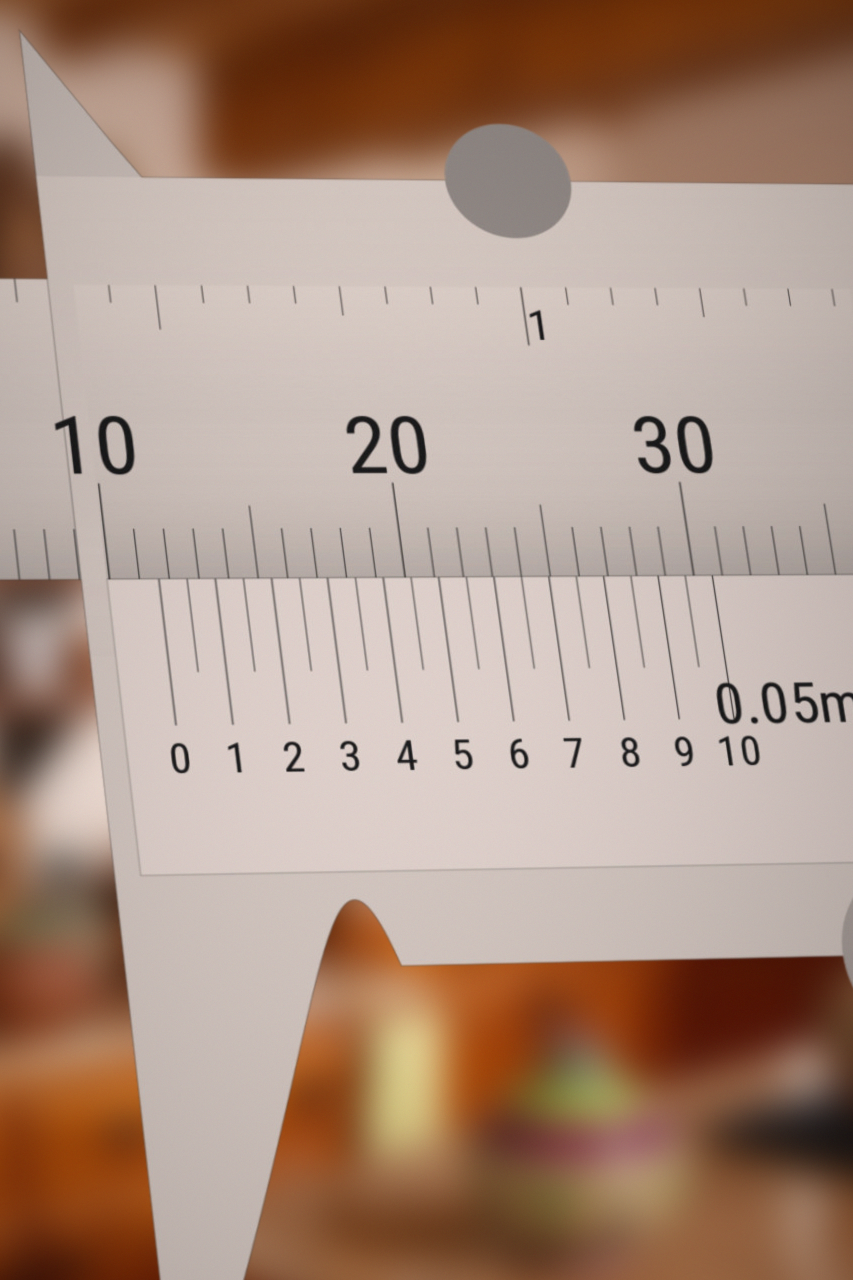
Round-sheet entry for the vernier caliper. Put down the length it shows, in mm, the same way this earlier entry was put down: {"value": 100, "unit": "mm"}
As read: {"value": 11.65, "unit": "mm"}
